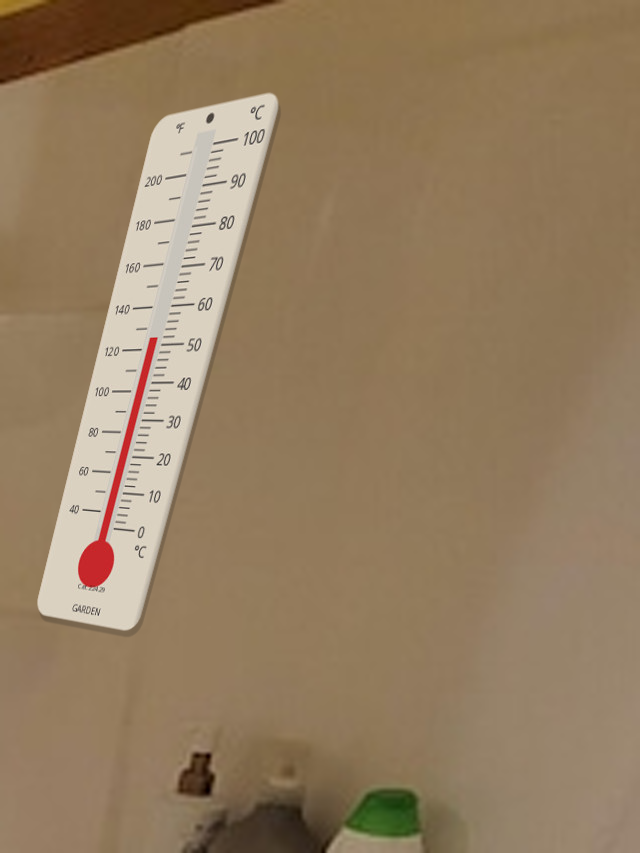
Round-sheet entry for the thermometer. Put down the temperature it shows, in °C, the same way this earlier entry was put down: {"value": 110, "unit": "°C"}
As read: {"value": 52, "unit": "°C"}
